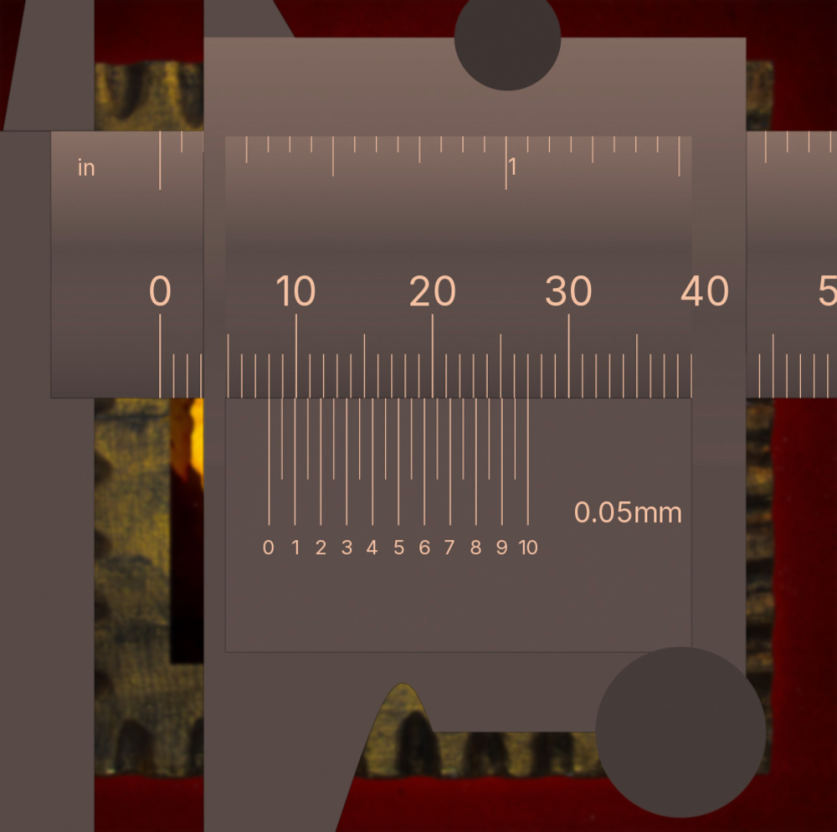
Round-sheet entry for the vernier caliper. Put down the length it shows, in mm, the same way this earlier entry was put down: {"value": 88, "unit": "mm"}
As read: {"value": 8.0, "unit": "mm"}
